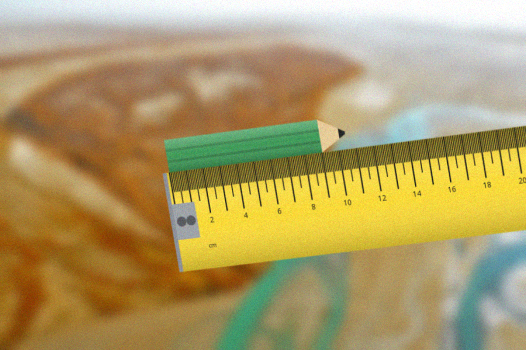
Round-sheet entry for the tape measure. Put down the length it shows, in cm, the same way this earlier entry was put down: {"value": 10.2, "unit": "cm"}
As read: {"value": 10.5, "unit": "cm"}
